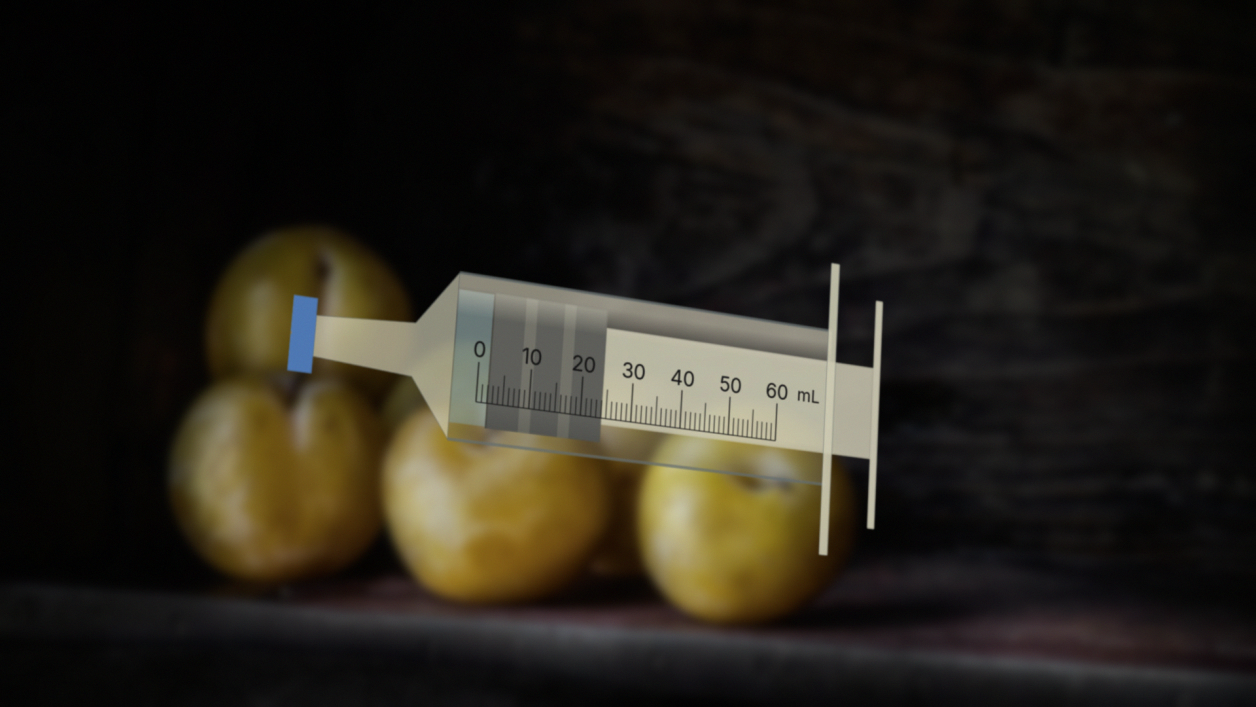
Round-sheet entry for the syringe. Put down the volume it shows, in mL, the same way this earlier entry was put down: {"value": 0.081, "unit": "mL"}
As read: {"value": 2, "unit": "mL"}
